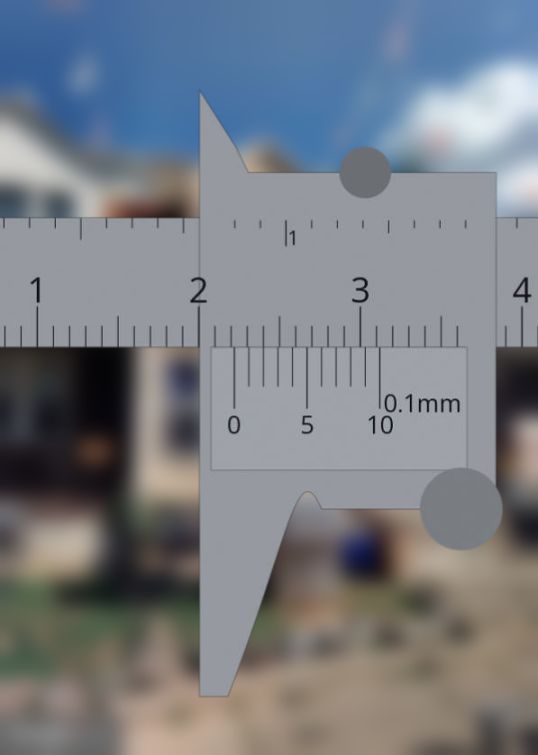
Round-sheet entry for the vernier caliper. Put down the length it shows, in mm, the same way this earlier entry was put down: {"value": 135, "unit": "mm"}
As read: {"value": 22.2, "unit": "mm"}
